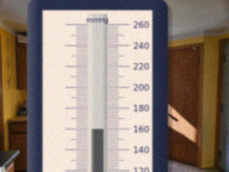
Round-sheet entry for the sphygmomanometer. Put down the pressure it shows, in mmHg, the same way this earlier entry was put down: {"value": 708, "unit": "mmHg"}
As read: {"value": 160, "unit": "mmHg"}
